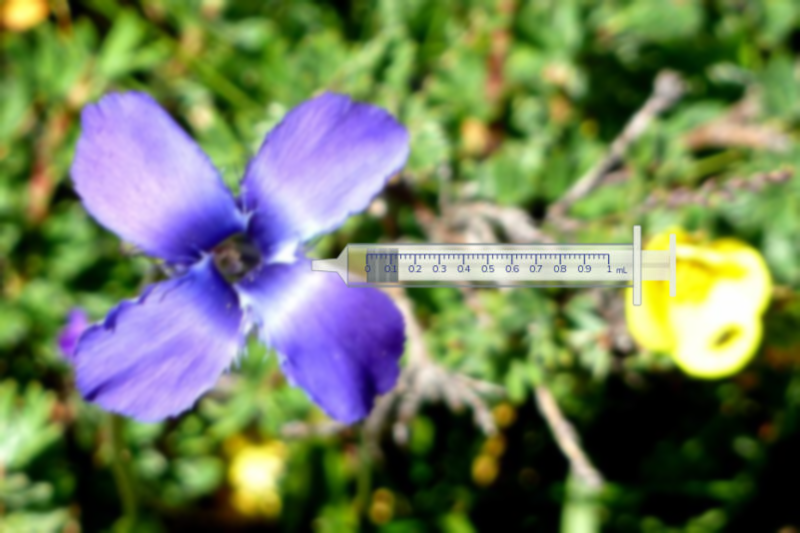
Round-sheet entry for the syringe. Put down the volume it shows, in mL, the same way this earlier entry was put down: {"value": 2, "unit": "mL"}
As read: {"value": 0, "unit": "mL"}
